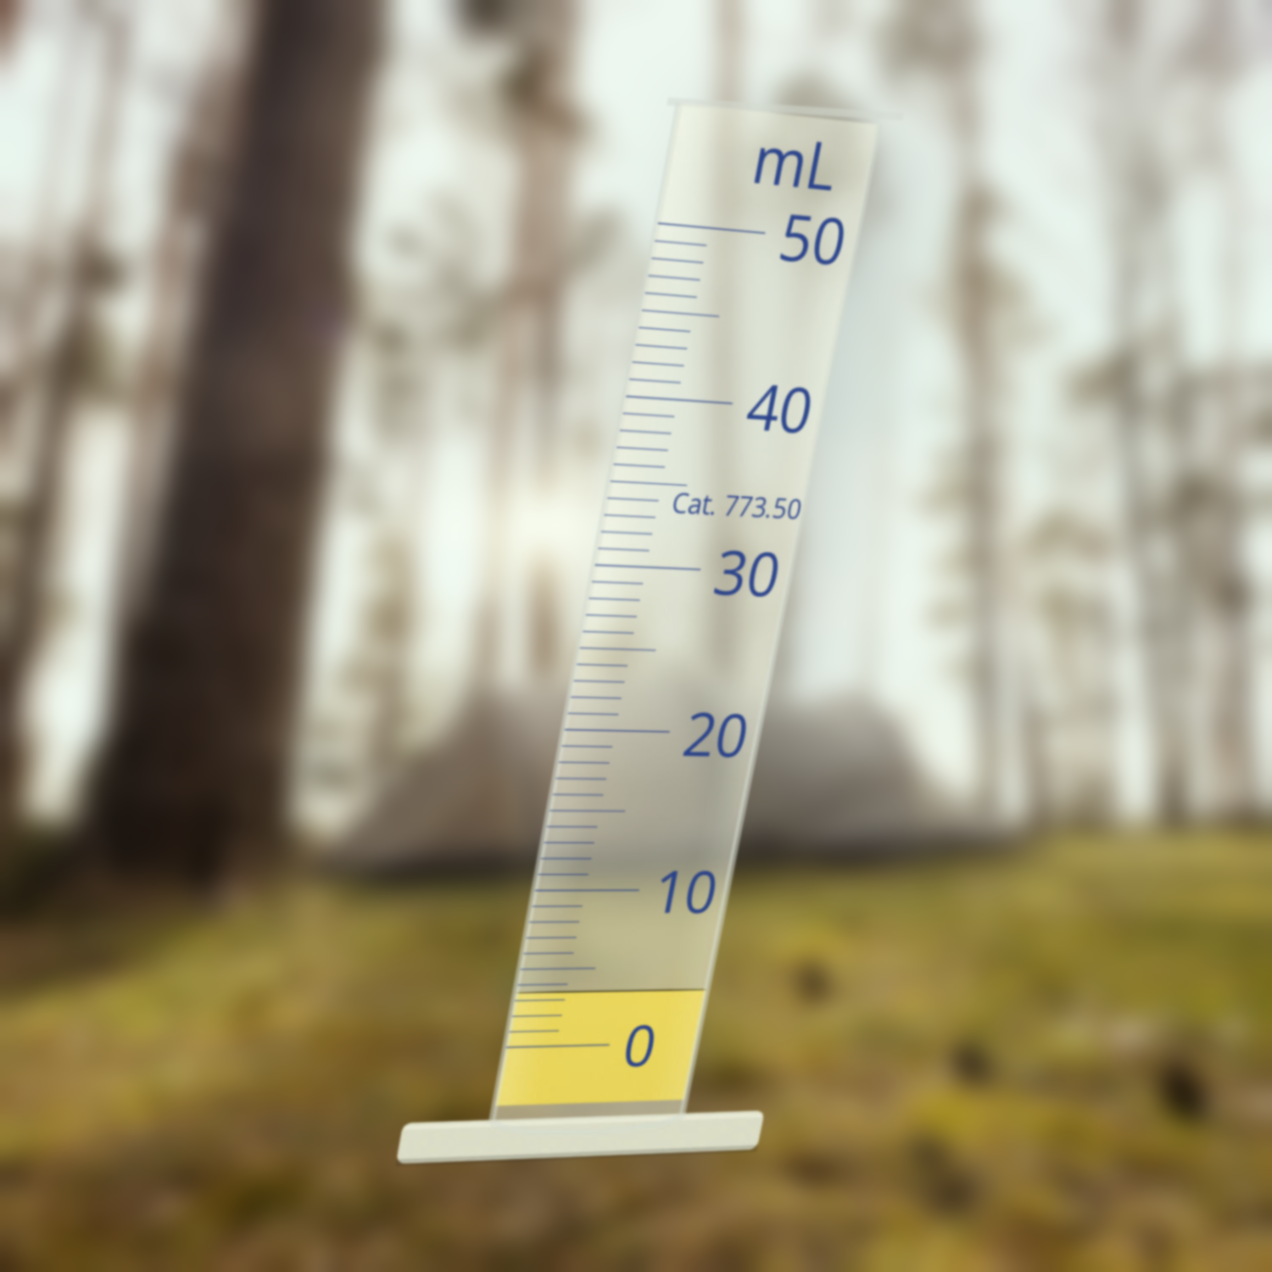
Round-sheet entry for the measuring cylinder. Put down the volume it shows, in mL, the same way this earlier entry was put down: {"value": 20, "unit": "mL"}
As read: {"value": 3.5, "unit": "mL"}
